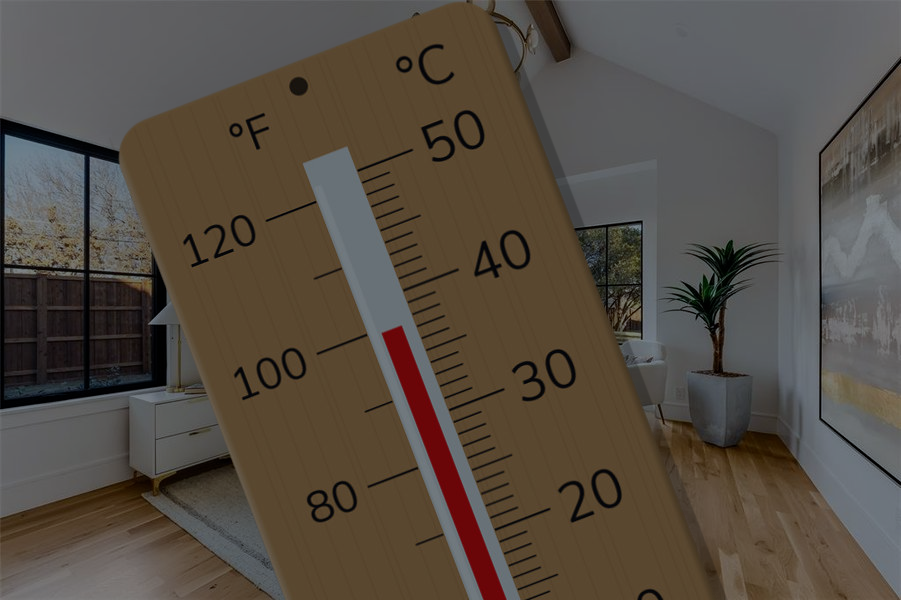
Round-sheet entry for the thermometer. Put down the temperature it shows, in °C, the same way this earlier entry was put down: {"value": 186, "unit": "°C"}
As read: {"value": 37.5, "unit": "°C"}
